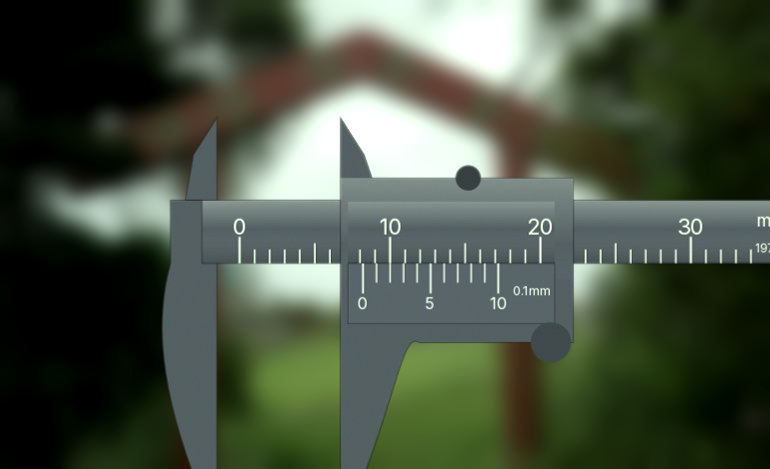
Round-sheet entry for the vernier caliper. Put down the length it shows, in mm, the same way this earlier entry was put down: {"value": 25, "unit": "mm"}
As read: {"value": 8.2, "unit": "mm"}
